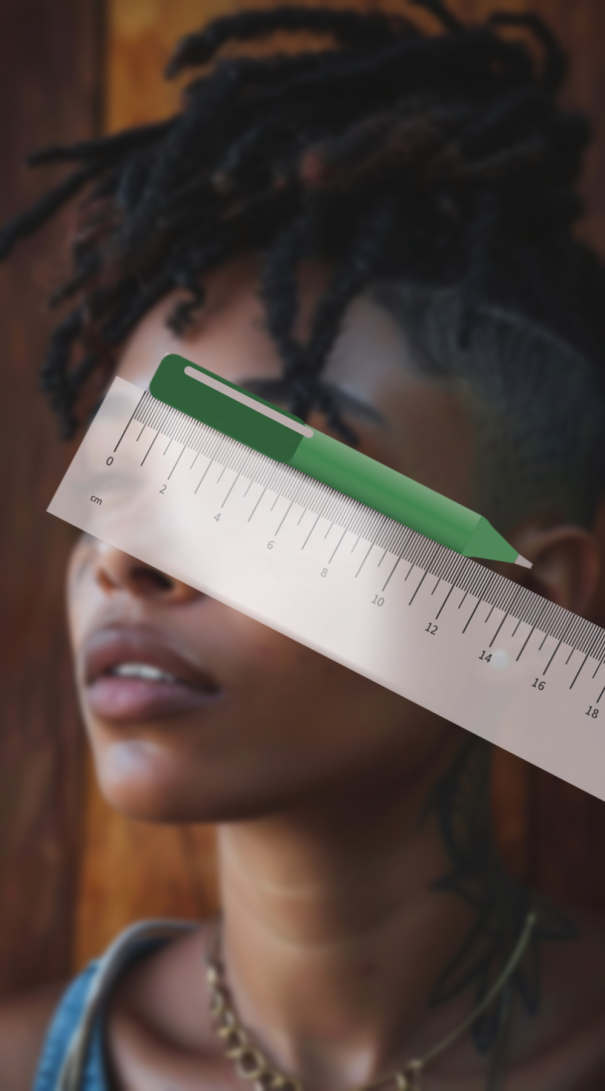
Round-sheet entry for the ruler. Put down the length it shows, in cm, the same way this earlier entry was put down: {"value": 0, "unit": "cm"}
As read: {"value": 14, "unit": "cm"}
